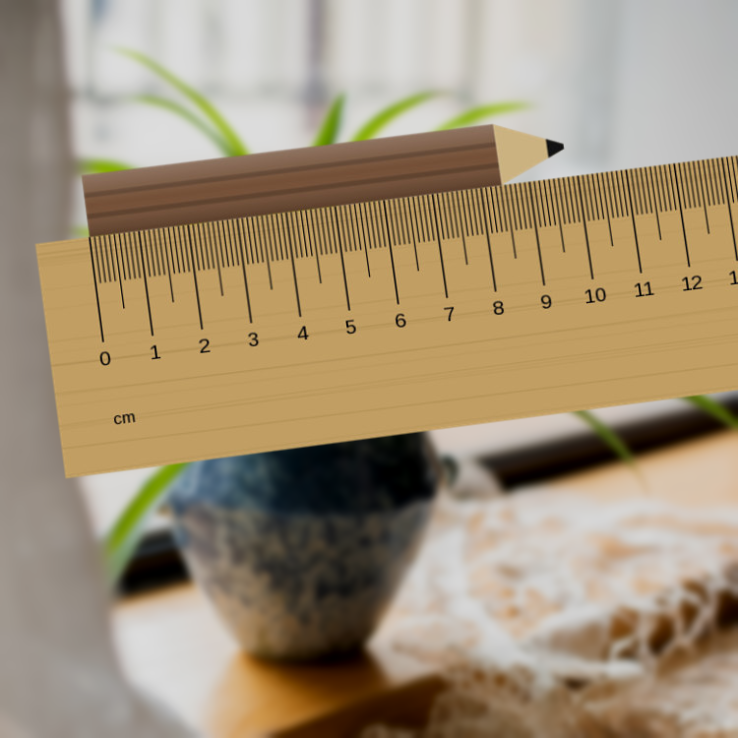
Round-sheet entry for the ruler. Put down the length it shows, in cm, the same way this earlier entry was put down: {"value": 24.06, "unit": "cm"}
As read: {"value": 9.8, "unit": "cm"}
